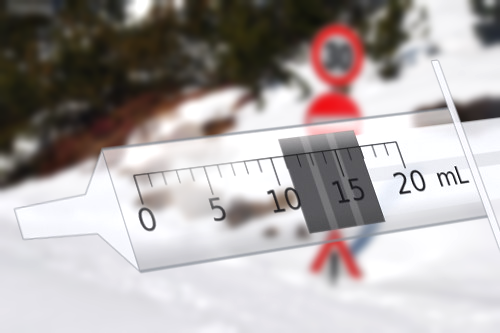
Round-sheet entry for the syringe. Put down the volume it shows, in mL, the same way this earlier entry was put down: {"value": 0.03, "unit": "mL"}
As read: {"value": 11, "unit": "mL"}
